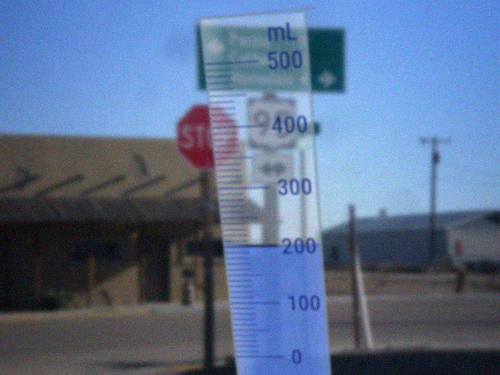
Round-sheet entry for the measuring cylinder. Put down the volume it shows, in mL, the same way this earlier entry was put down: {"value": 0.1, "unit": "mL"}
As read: {"value": 200, "unit": "mL"}
